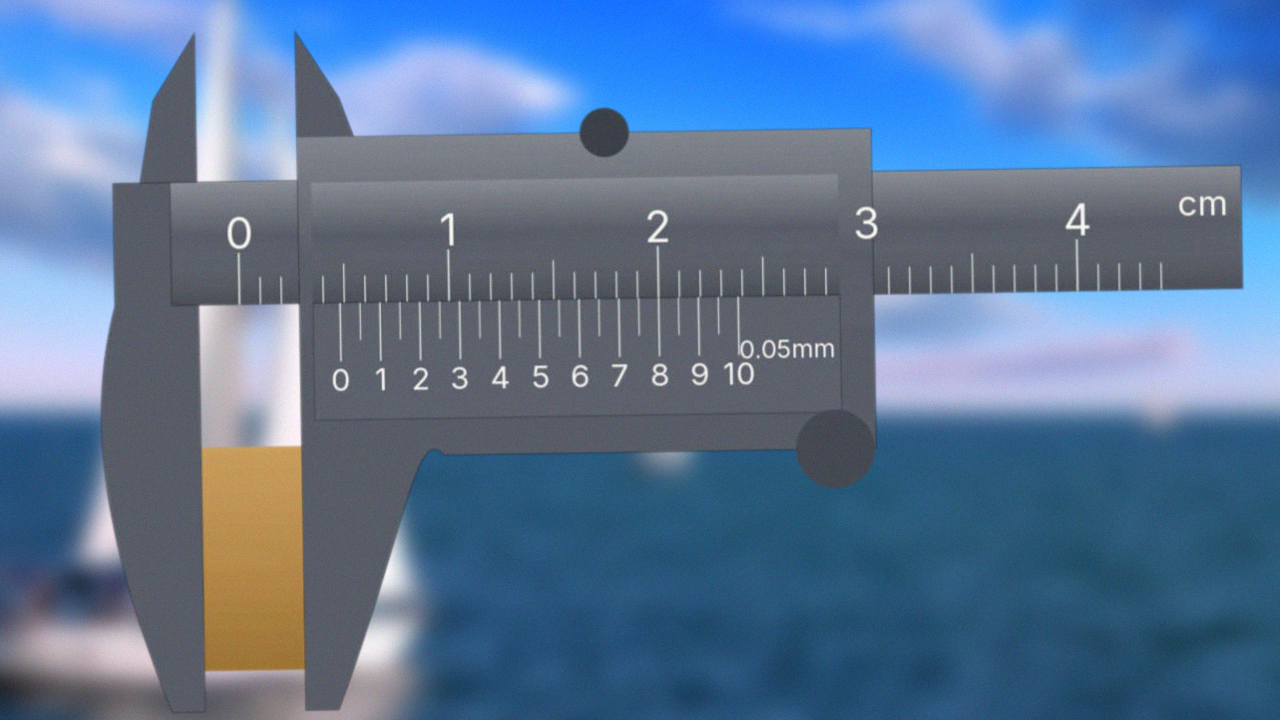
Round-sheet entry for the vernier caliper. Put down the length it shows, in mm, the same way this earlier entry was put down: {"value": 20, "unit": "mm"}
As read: {"value": 4.8, "unit": "mm"}
